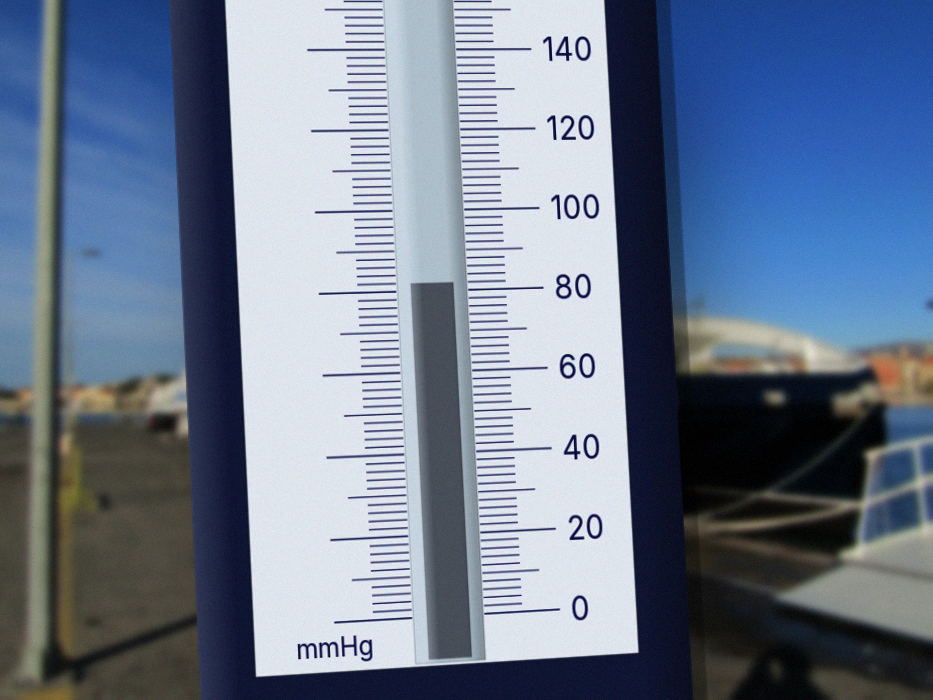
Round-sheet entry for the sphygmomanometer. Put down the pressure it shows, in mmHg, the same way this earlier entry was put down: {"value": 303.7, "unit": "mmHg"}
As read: {"value": 82, "unit": "mmHg"}
